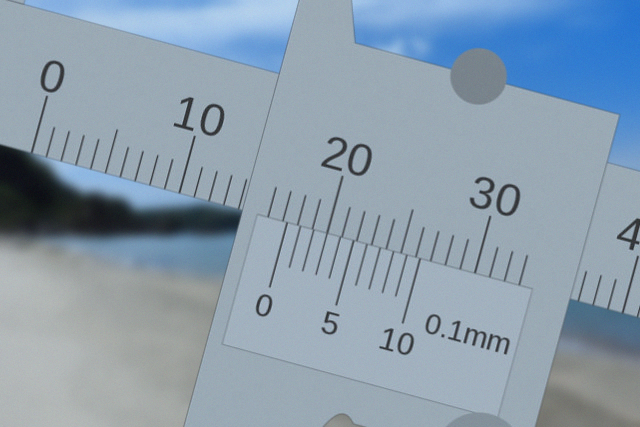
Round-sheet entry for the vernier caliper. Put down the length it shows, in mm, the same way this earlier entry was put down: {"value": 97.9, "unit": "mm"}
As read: {"value": 17.3, "unit": "mm"}
